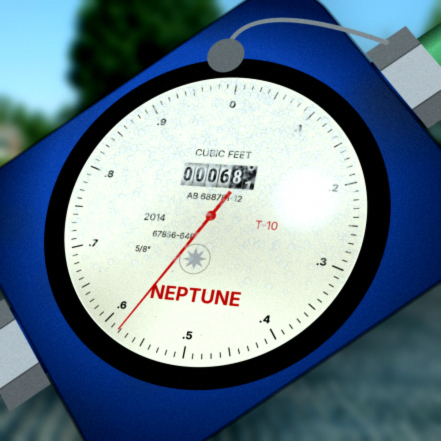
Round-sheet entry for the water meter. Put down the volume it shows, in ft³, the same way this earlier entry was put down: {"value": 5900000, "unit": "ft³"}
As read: {"value": 680.58, "unit": "ft³"}
